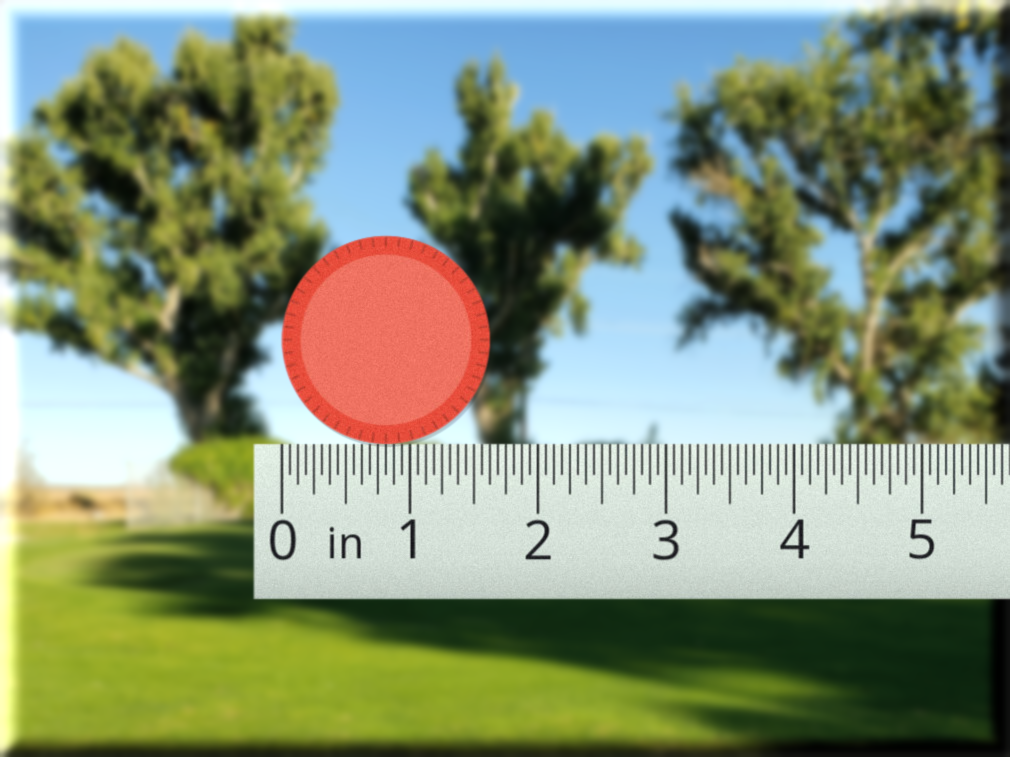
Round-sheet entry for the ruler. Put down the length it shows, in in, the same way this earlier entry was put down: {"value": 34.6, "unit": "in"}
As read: {"value": 1.625, "unit": "in"}
